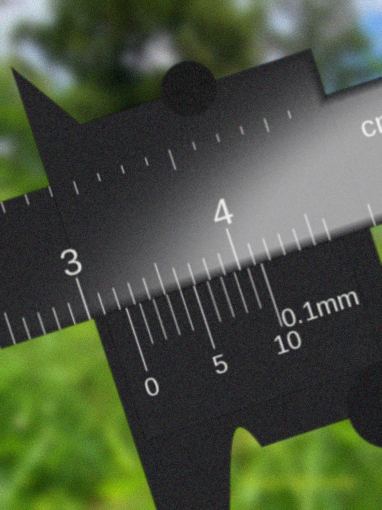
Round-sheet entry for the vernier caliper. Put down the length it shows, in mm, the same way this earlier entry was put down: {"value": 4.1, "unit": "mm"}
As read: {"value": 32.4, "unit": "mm"}
